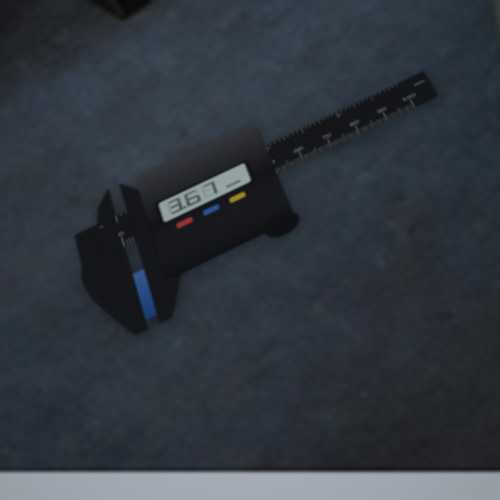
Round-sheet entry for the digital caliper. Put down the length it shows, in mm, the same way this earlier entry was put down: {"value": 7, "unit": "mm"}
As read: {"value": 3.67, "unit": "mm"}
